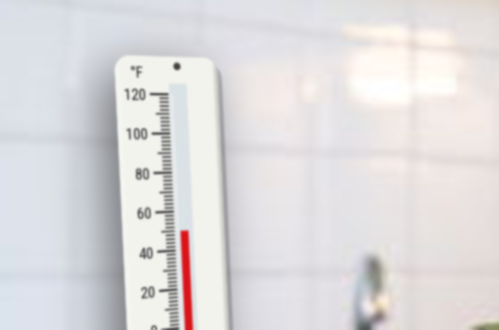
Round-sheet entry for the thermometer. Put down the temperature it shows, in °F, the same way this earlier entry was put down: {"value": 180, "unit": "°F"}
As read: {"value": 50, "unit": "°F"}
